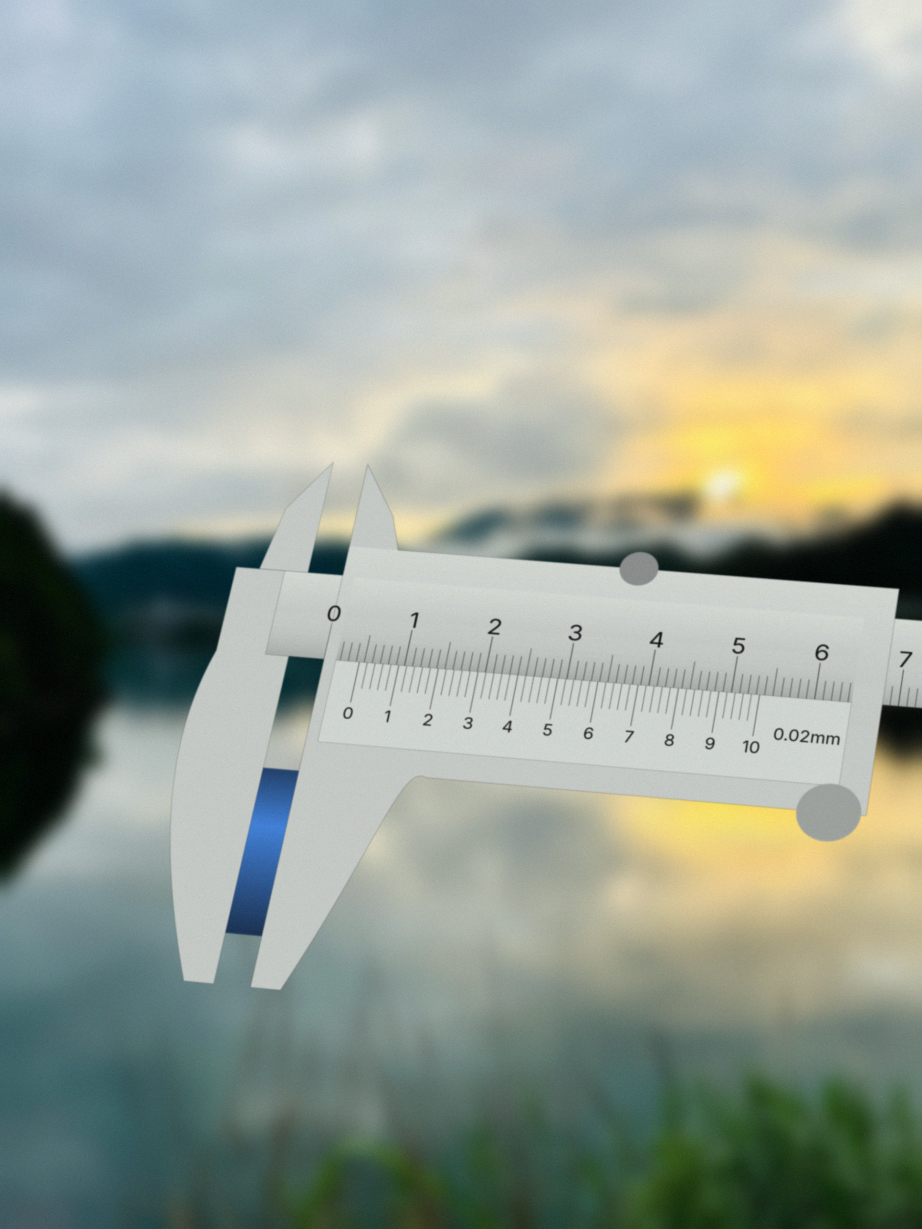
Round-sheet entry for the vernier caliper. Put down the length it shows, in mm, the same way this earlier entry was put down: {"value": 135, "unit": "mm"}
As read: {"value": 4.4, "unit": "mm"}
